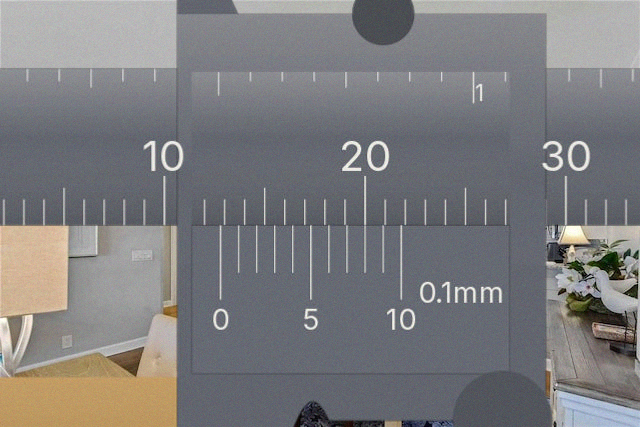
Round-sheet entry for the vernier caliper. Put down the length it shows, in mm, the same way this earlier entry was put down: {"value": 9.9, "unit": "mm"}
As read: {"value": 12.8, "unit": "mm"}
